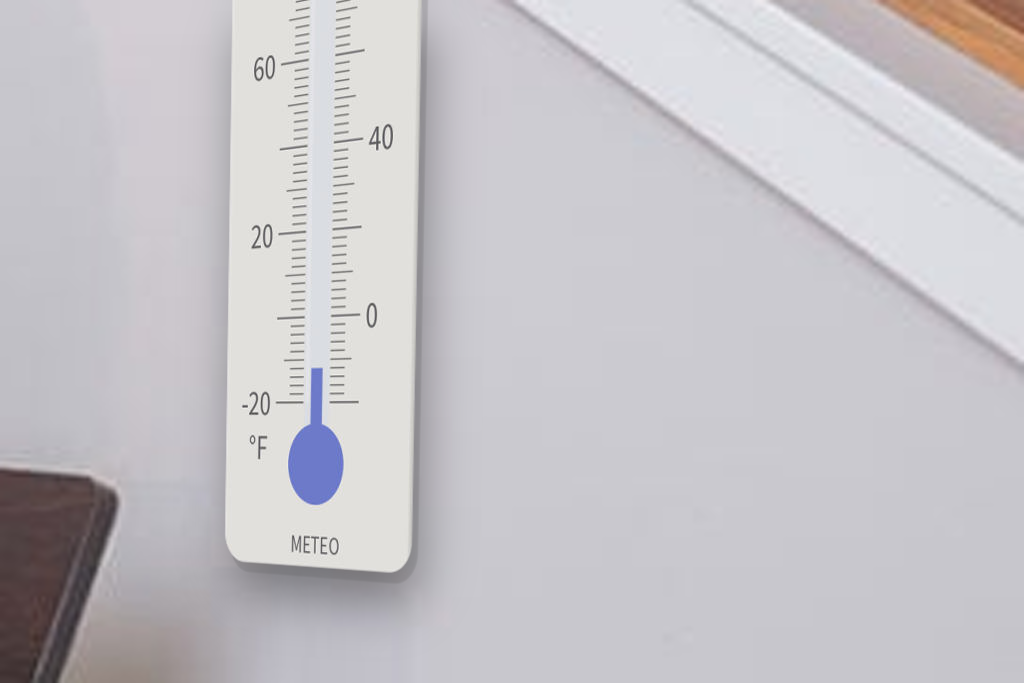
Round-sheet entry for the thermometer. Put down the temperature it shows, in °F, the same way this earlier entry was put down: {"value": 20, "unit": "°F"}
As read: {"value": -12, "unit": "°F"}
